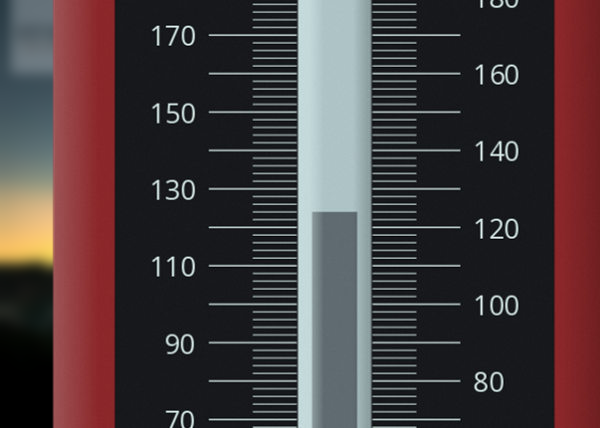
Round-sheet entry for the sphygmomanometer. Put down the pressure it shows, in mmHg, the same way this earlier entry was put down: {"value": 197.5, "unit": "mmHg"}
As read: {"value": 124, "unit": "mmHg"}
